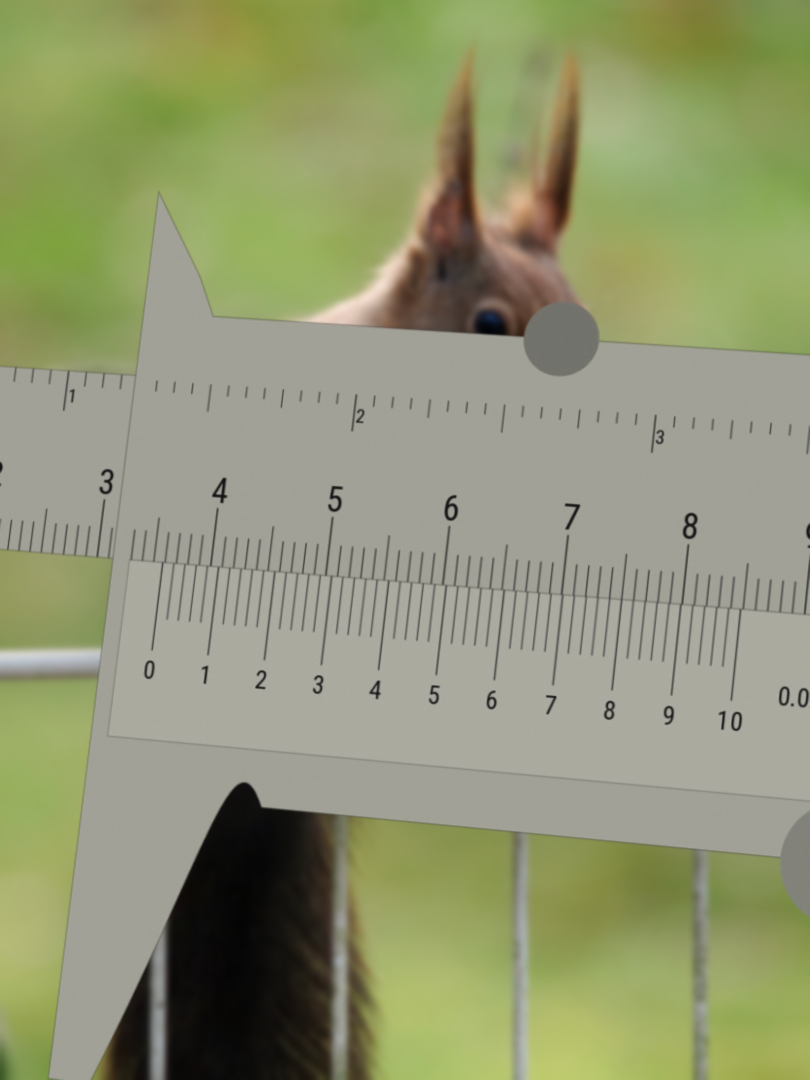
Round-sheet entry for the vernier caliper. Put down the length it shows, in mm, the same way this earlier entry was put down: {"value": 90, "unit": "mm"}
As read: {"value": 35.8, "unit": "mm"}
